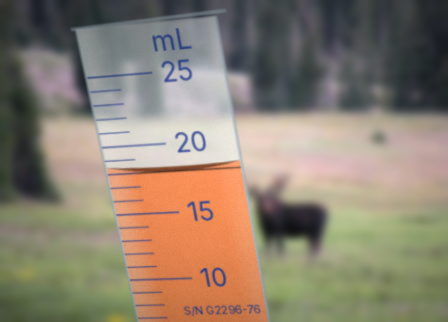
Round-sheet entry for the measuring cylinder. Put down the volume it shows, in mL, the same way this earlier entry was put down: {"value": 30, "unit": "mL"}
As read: {"value": 18, "unit": "mL"}
